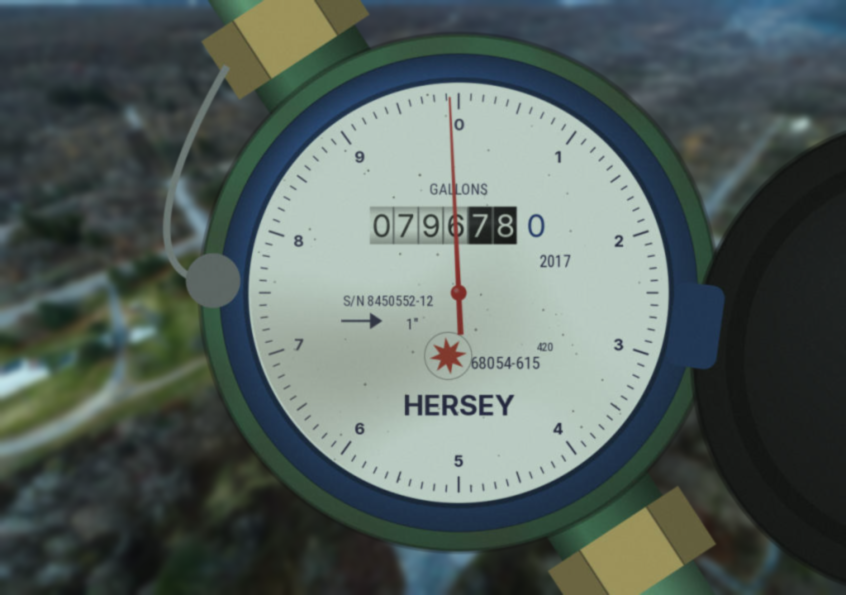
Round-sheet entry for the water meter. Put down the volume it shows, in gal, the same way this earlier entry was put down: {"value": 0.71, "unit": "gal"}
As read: {"value": 796779.9, "unit": "gal"}
